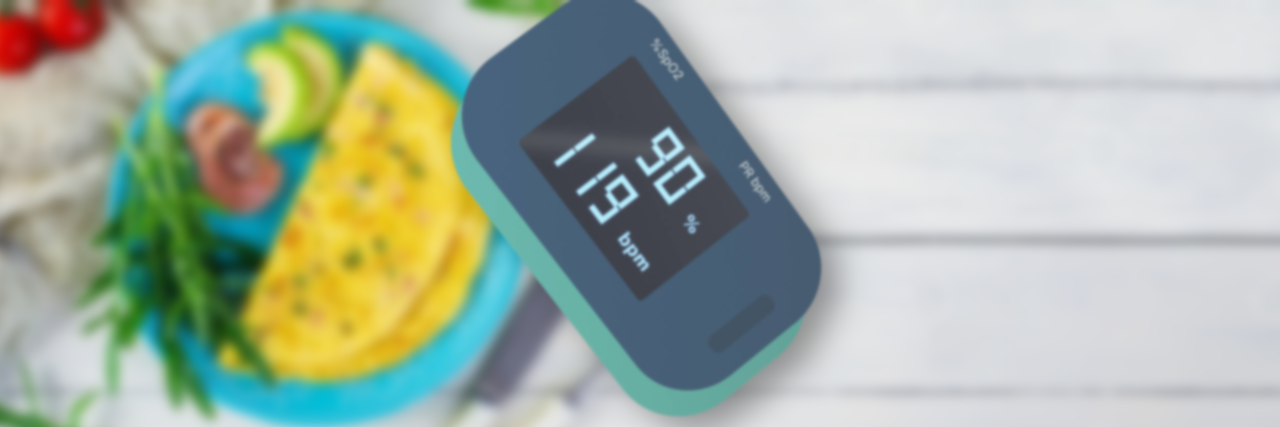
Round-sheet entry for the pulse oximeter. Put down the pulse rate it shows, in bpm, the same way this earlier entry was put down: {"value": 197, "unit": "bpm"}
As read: {"value": 119, "unit": "bpm"}
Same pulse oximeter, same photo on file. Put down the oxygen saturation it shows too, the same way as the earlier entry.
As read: {"value": 90, "unit": "%"}
